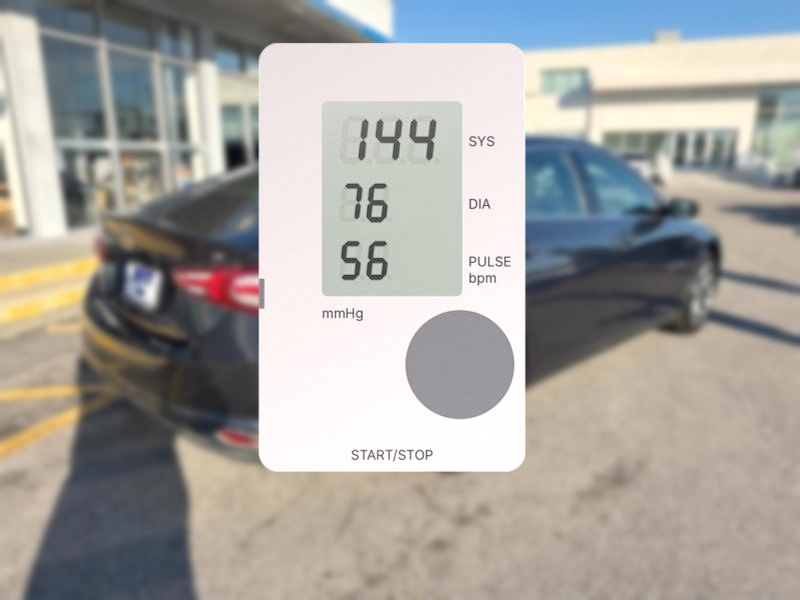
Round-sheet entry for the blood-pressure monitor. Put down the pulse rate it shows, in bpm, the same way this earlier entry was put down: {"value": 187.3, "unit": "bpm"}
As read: {"value": 56, "unit": "bpm"}
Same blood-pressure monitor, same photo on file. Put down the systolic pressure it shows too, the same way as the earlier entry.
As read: {"value": 144, "unit": "mmHg"}
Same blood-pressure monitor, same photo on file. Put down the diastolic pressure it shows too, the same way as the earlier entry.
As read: {"value": 76, "unit": "mmHg"}
